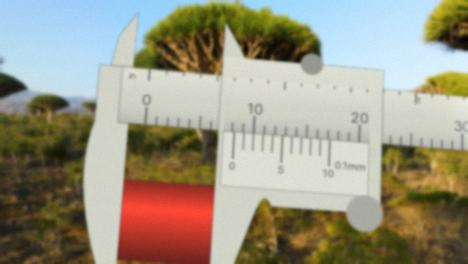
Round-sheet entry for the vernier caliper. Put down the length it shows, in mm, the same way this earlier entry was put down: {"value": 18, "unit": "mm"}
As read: {"value": 8.2, "unit": "mm"}
